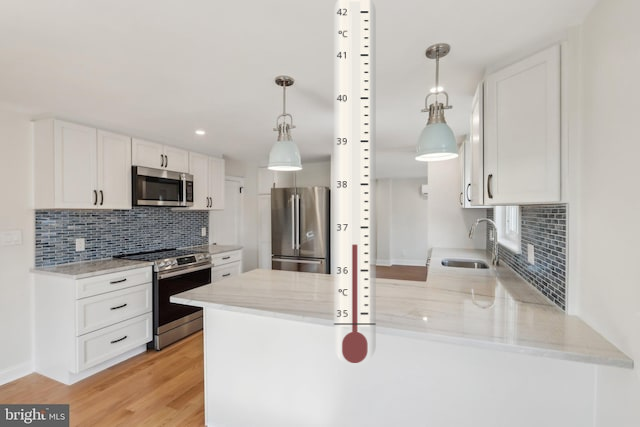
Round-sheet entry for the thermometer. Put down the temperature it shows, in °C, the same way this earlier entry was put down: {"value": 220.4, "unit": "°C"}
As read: {"value": 36.6, "unit": "°C"}
